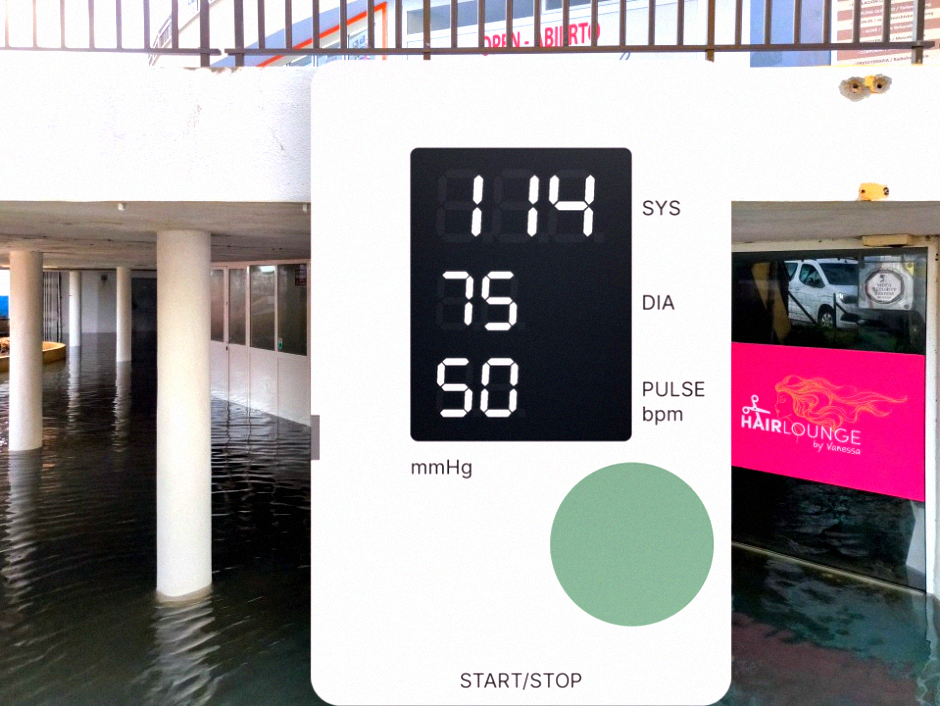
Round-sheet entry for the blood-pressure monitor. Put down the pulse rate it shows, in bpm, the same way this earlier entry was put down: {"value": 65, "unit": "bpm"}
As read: {"value": 50, "unit": "bpm"}
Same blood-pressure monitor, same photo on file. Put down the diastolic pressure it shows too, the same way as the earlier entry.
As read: {"value": 75, "unit": "mmHg"}
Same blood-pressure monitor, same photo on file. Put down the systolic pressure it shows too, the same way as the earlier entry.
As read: {"value": 114, "unit": "mmHg"}
